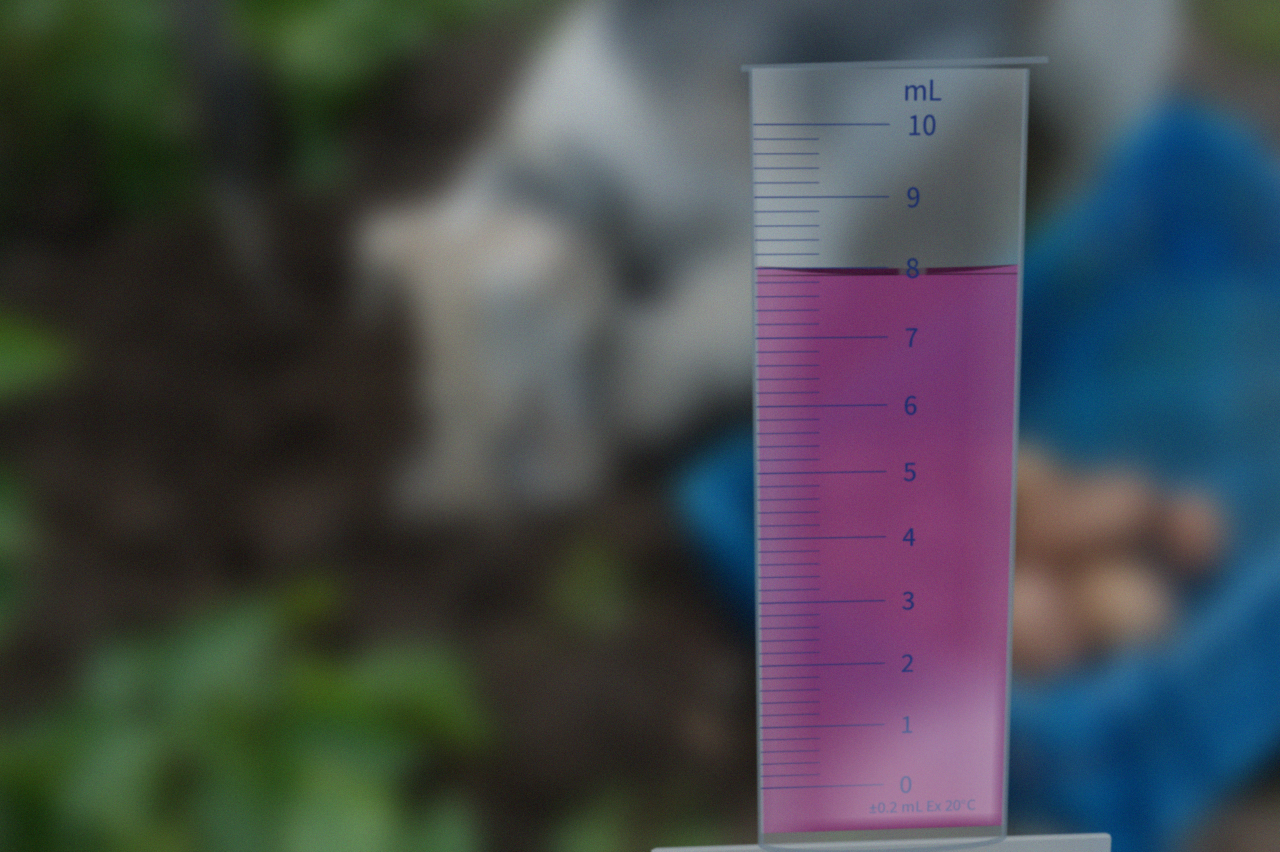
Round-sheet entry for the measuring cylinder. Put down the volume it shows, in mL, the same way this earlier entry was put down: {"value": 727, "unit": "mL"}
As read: {"value": 7.9, "unit": "mL"}
